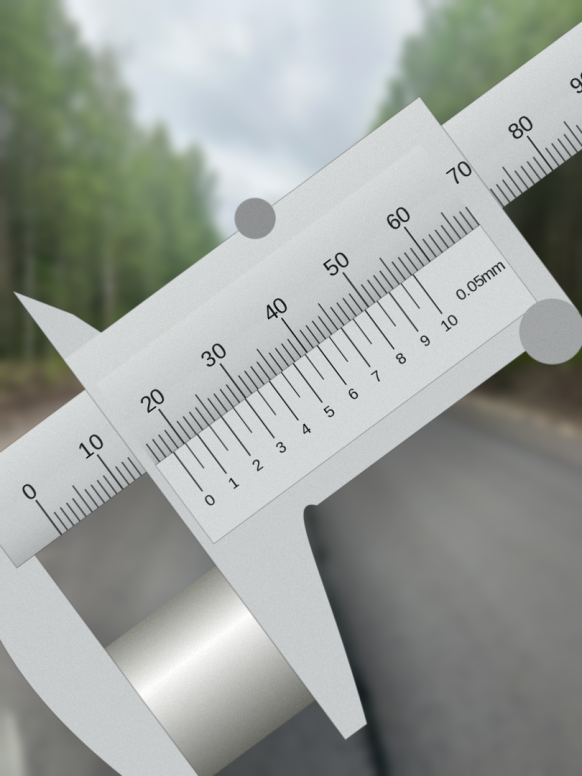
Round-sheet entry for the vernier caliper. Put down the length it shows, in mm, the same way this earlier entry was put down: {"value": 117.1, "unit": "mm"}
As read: {"value": 18.2, "unit": "mm"}
